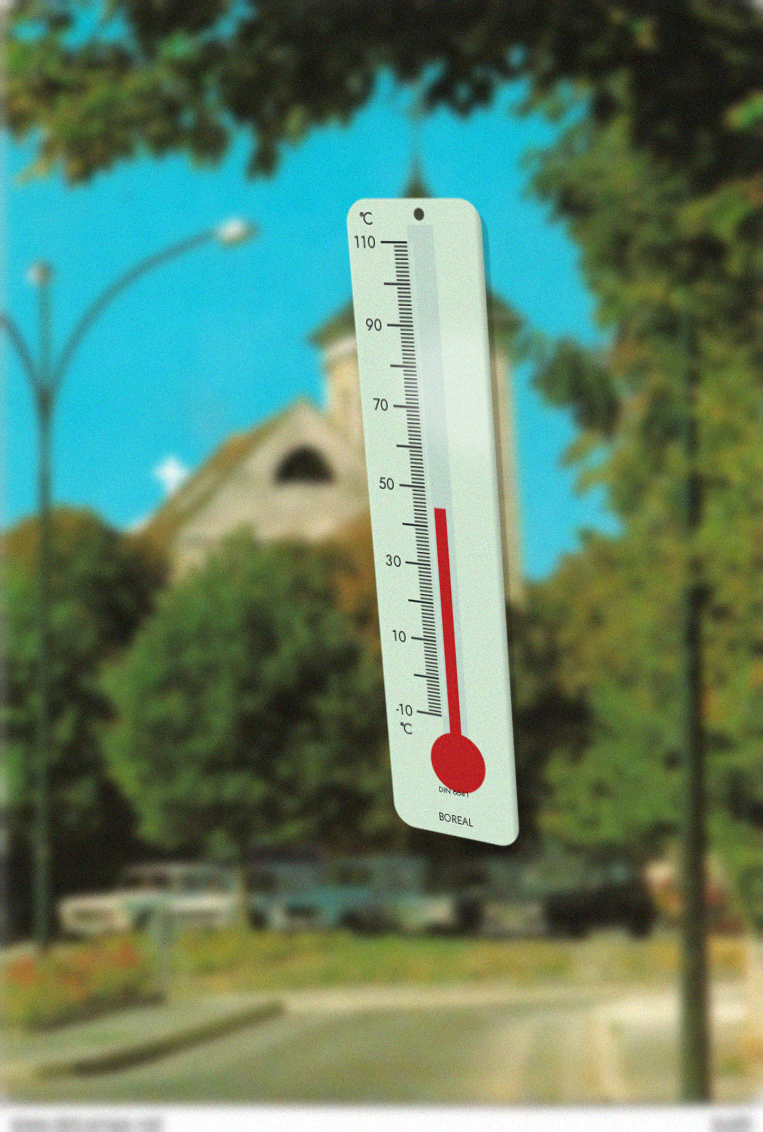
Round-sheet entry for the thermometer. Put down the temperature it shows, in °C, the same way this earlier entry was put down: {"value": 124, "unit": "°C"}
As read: {"value": 45, "unit": "°C"}
